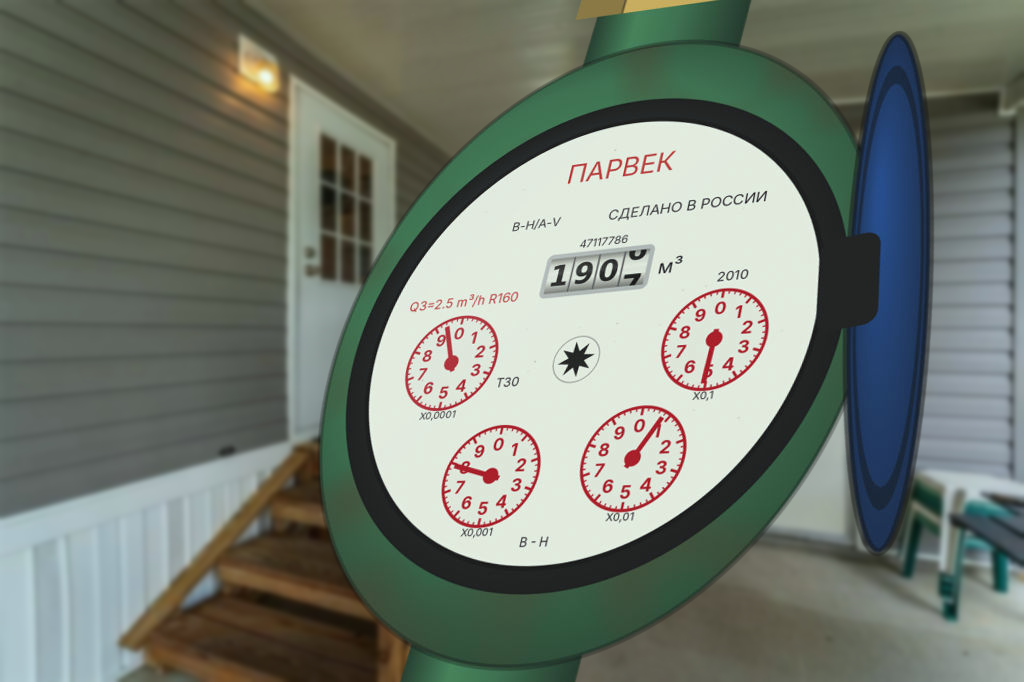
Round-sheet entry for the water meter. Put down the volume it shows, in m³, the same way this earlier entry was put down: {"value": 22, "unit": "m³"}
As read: {"value": 1906.5079, "unit": "m³"}
